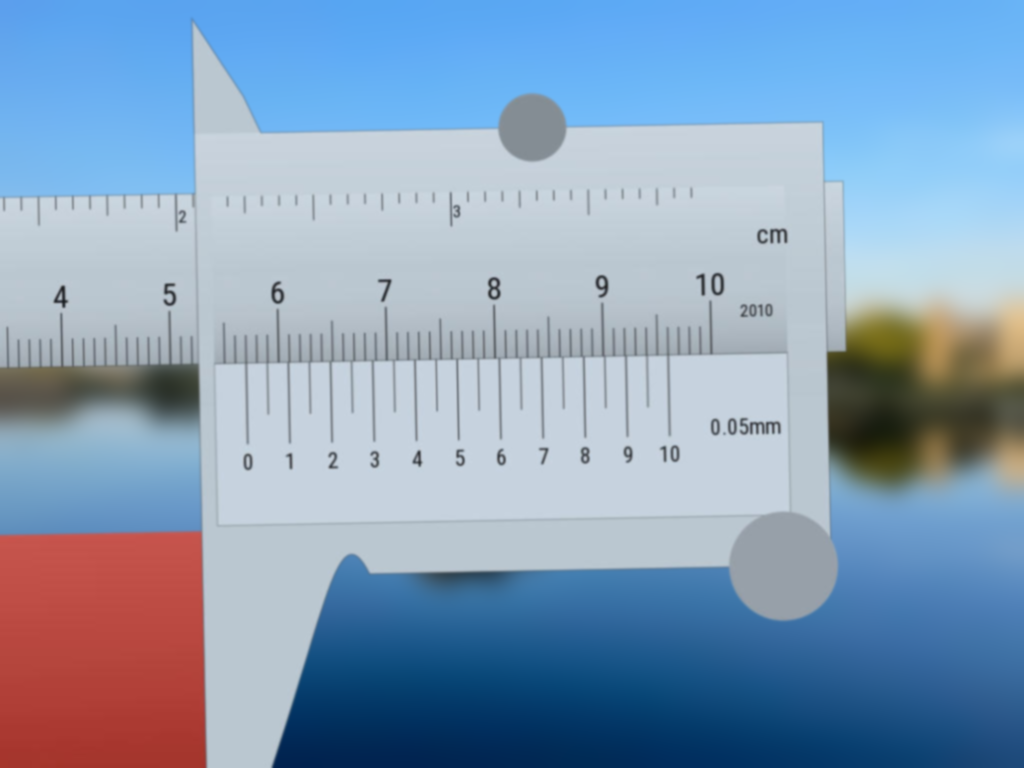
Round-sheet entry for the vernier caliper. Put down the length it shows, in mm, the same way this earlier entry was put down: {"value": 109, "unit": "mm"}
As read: {"value": 57.0, "unit": "mm"}
